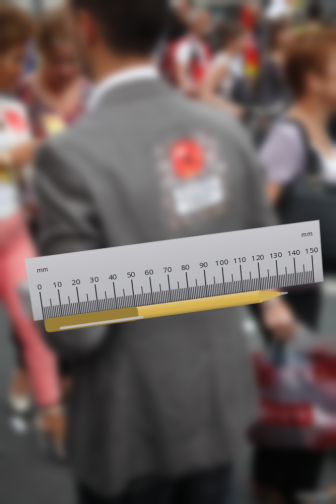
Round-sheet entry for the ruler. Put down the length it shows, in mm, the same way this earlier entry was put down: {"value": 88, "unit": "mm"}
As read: {"value": 135, "unit": "mm"}
